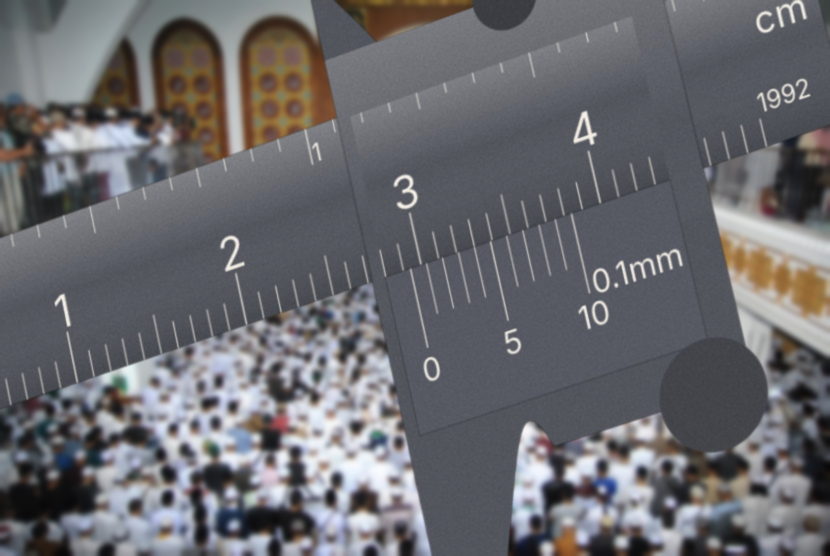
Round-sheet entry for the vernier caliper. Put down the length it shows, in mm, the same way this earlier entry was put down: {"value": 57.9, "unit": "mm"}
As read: {"value": 29.4, "unit": "mm"}
